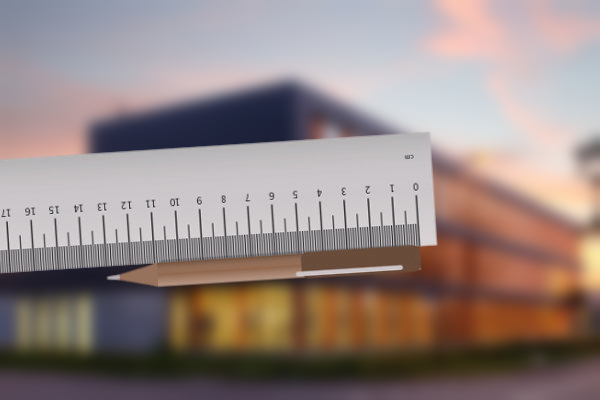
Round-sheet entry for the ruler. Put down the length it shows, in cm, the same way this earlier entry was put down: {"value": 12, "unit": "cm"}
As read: {"value": 13, "unit": "cm"}
